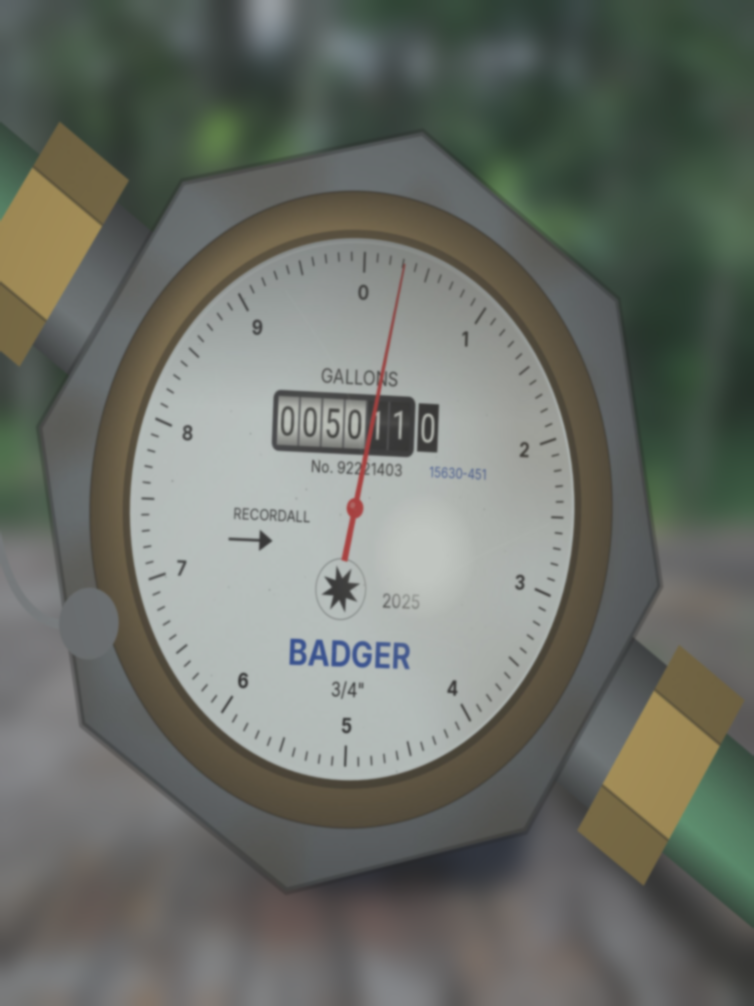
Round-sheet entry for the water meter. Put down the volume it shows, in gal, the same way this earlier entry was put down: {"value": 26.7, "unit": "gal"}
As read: {"value": 50110.3, "unit": "gal"}
